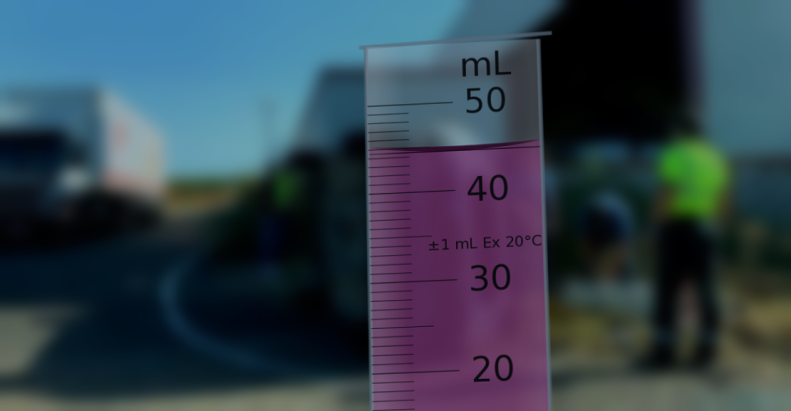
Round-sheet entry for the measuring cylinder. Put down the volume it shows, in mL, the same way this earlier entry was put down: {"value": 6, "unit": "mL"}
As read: {"value": 44.5, "unit": "mL"}
